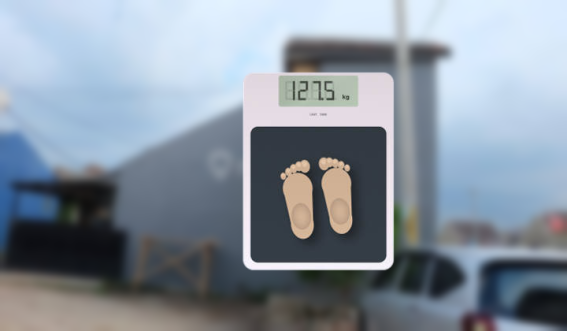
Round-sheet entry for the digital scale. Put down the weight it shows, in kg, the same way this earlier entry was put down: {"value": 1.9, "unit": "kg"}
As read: {"value": 127.5, "unit": "kg"}
